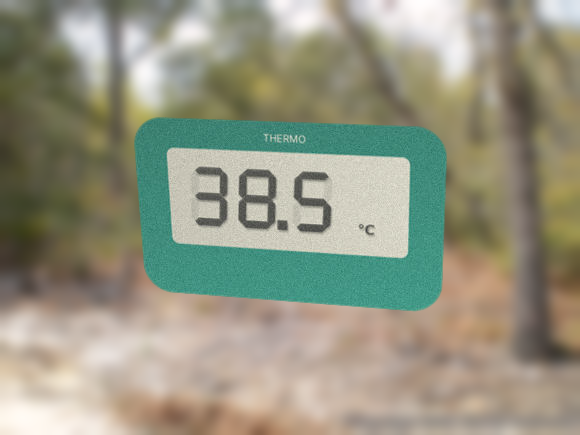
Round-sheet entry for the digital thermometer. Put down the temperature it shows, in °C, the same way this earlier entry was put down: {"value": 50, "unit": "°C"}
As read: {"value": 38.5, "unit": "°C"}
